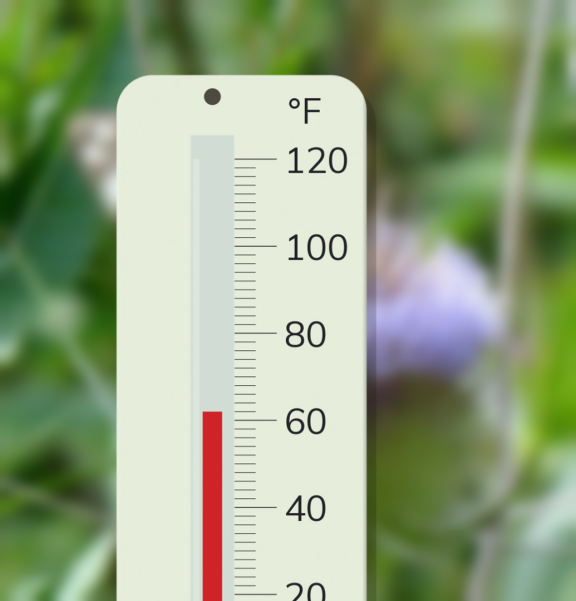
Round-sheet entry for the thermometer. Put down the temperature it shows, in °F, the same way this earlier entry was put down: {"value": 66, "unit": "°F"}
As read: {"value": 62, "unit": "°F"}
